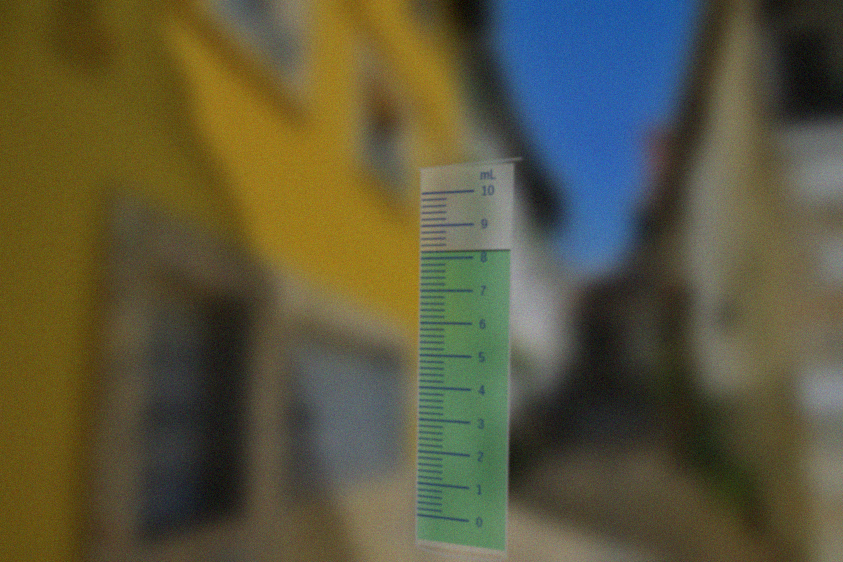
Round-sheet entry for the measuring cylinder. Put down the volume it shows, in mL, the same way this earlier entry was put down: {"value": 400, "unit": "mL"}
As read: {"value": 8.2, "unit": "mL"}
